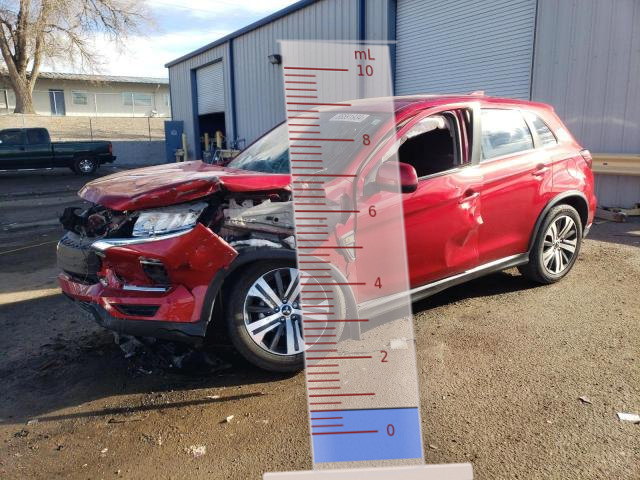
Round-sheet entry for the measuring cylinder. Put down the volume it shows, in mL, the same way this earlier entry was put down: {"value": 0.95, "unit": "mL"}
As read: {"value": 0.6, "unit": "mL"}
